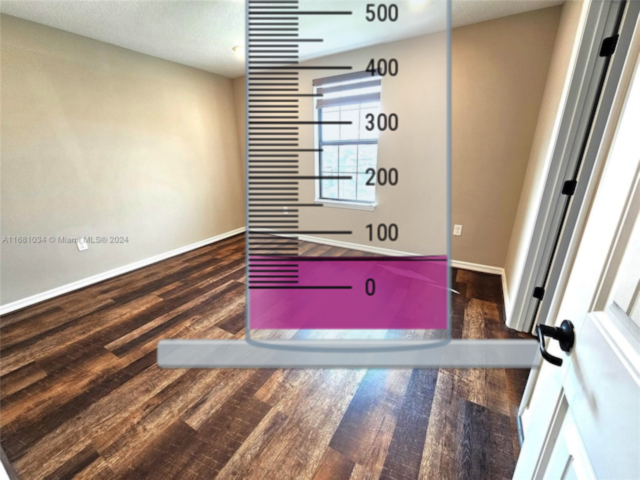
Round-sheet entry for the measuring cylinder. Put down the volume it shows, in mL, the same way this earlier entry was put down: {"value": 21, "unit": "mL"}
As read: {"value": 50, "unit": "mL"}
